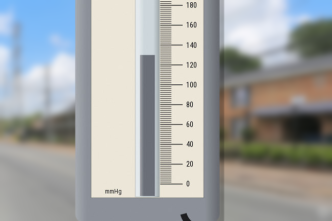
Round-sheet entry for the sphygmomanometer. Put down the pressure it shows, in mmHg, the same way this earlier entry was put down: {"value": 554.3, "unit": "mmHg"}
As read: {"value": 130, "unit": "mmHg"}
